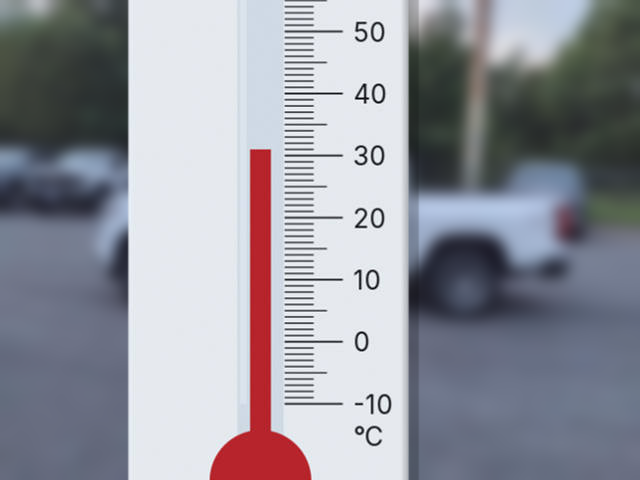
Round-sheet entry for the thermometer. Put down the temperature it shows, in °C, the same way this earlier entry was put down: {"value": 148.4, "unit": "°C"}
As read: {"value": 31, "unit": "°C"}
